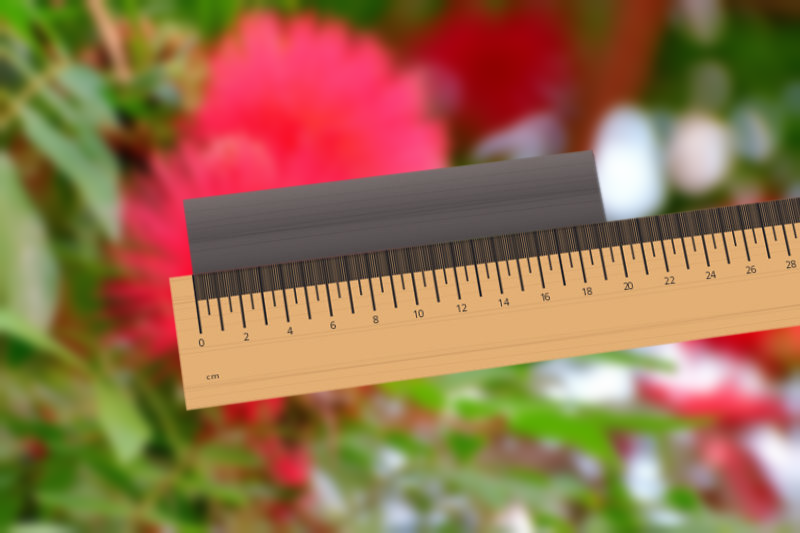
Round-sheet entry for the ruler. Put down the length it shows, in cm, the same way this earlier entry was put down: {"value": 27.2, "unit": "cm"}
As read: {"value": 19.5, "unit": "cm"}
